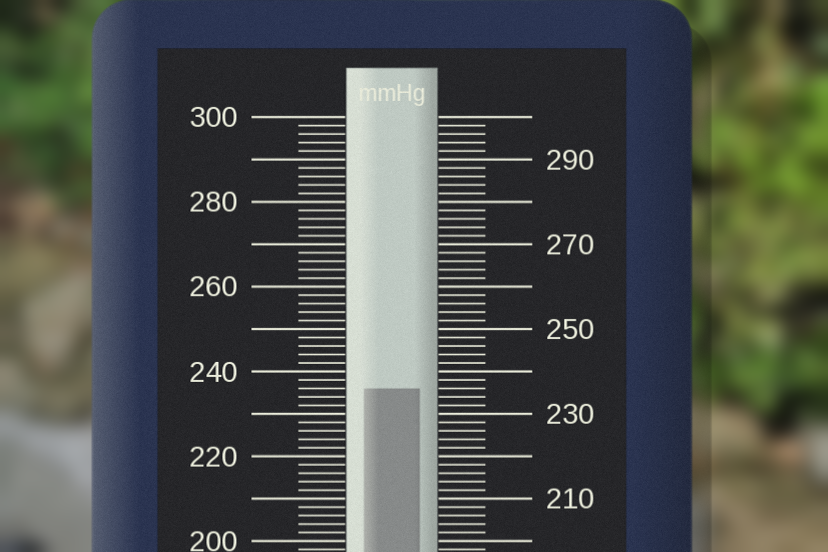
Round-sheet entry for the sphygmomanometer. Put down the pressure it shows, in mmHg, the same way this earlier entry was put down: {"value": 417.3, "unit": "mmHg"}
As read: {"value": 236, "unit": "mmHg"}
